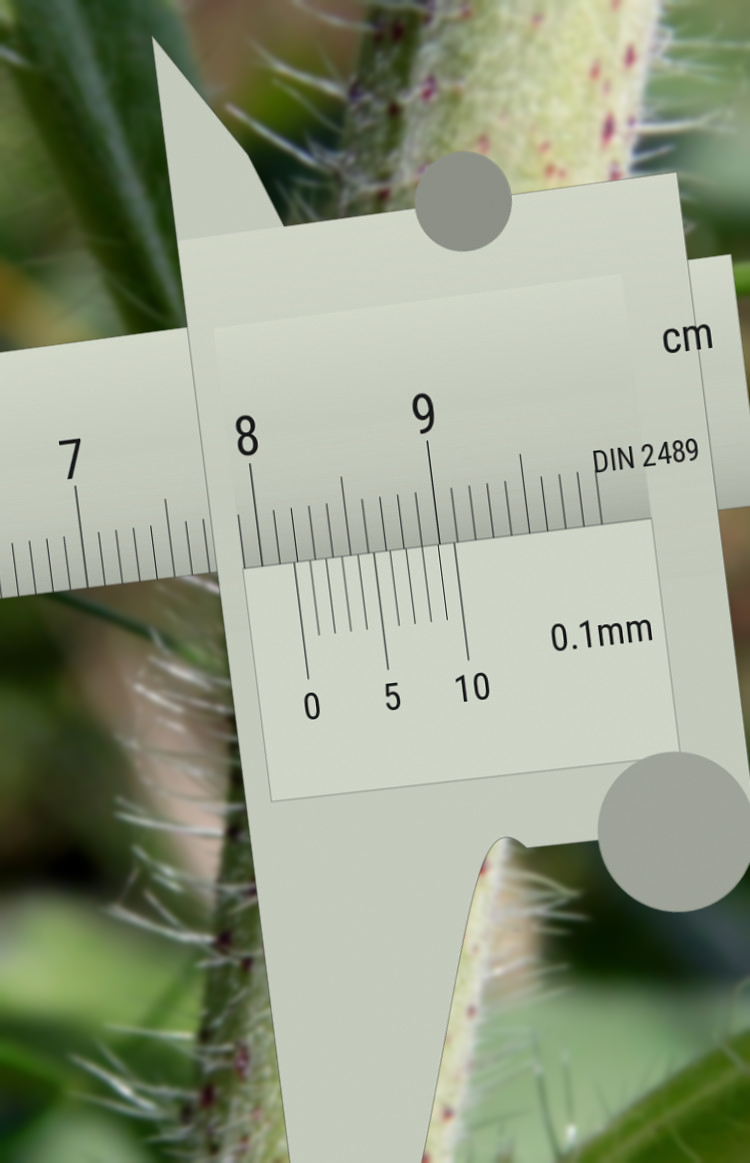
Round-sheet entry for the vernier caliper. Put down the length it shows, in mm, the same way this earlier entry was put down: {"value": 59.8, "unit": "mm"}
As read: {"value": 81.8, "unit": "mm"}
